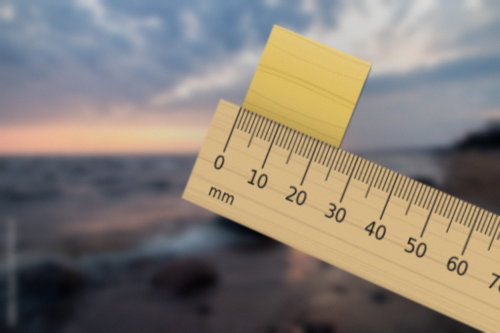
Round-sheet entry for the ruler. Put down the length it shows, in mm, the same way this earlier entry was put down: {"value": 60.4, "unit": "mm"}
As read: {"value": 25, "unit": "mm"}
